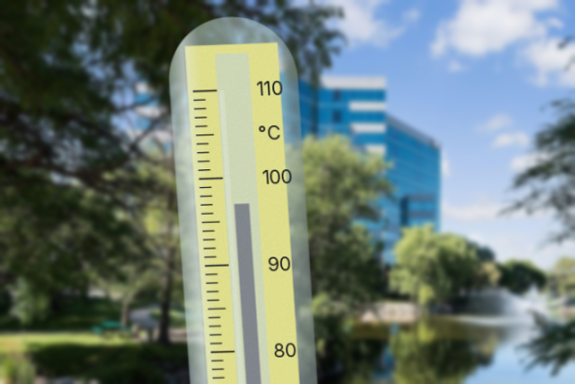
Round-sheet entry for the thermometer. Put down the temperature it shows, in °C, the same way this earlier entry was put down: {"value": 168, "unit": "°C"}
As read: {"value": 97, "unit": "°C"}
